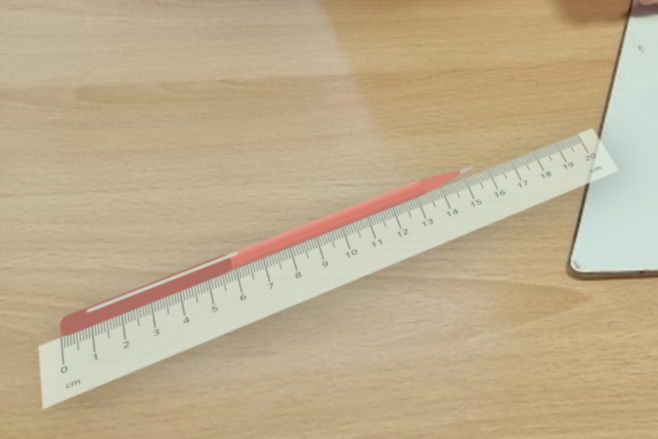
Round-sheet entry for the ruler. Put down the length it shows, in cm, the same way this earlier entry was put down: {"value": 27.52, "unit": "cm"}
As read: {"value": 15.5, "unit": "cm"}
